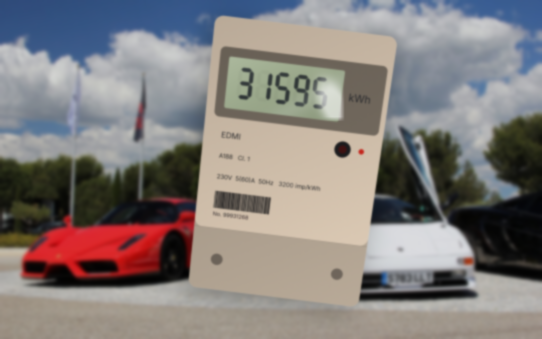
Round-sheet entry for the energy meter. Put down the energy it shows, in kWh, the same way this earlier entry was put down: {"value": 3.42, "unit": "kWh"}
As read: {"value": 31595, "unit": "kWh"}
